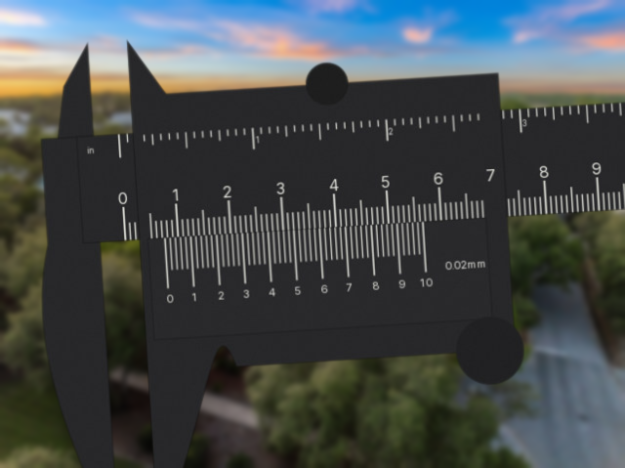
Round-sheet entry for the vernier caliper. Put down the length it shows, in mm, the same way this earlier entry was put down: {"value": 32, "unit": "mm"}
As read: {"value": 7.5, "unit": "mm"}
